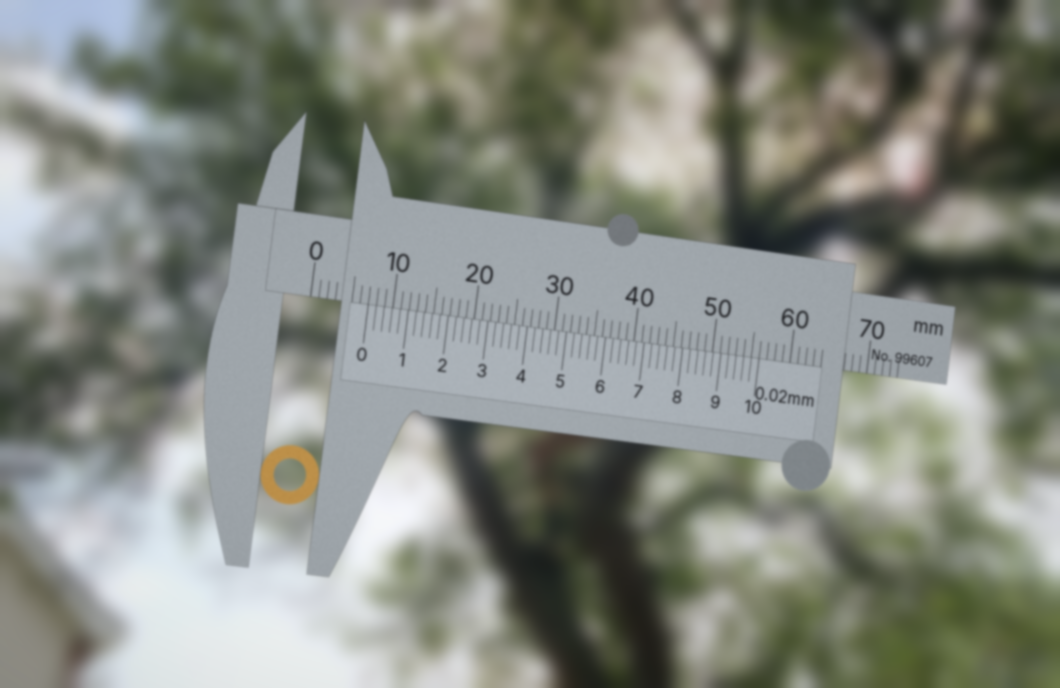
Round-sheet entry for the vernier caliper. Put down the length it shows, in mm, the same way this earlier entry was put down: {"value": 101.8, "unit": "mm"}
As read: {"value": 7.0, "unit": "mm"}
